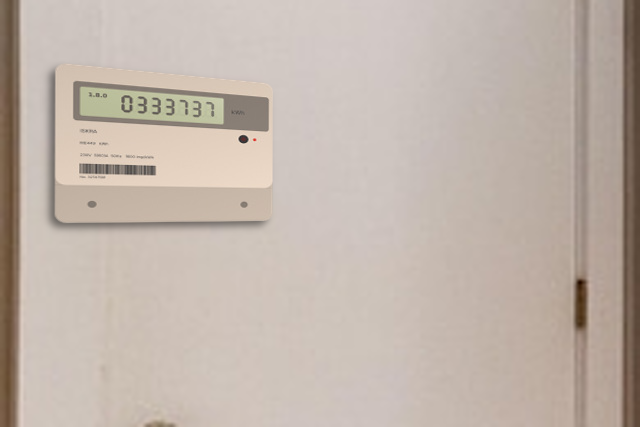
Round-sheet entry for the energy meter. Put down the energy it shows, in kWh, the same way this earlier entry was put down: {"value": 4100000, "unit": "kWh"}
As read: {"value": 333737, "unit": "kWh"}
